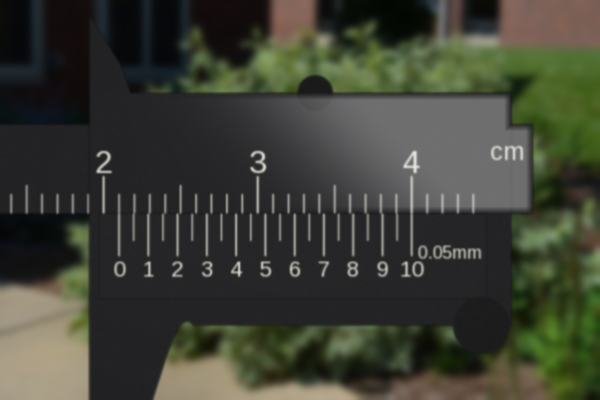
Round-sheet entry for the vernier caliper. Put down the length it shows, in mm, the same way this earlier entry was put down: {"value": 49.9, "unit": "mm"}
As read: {"value": 21.0, "unit": "mm"}
